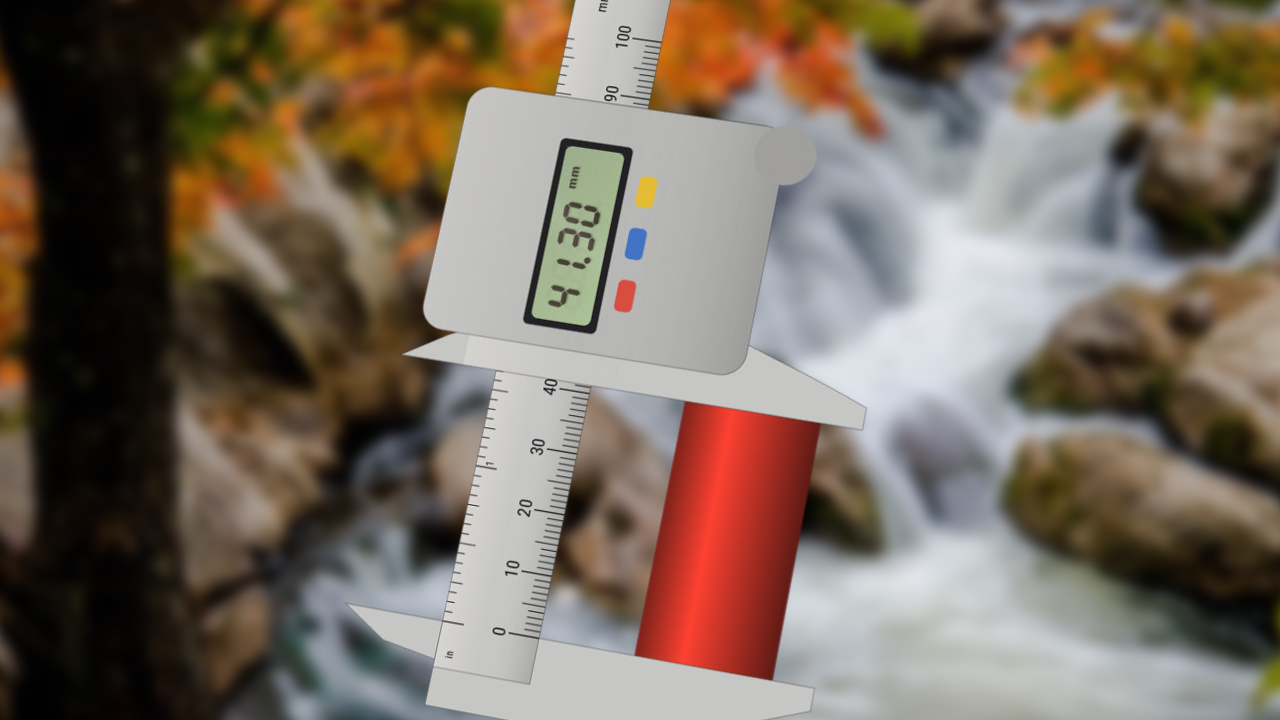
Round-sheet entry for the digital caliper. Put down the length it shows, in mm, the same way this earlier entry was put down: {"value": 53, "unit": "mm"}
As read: {"value": 41.30, "unit": "mm"}
